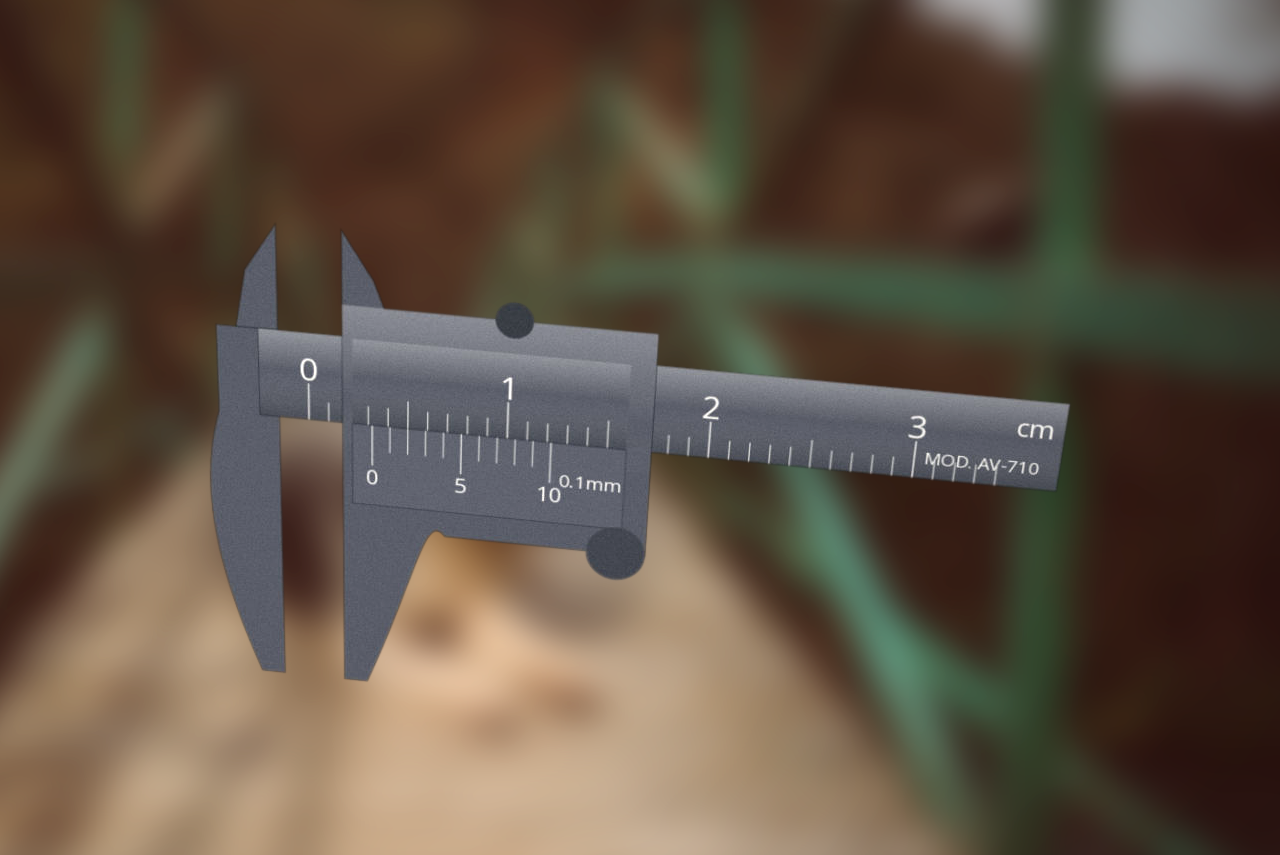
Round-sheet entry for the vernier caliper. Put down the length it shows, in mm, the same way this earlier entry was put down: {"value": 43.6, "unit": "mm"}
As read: {"value": 3.2, "unit": "mm"}
